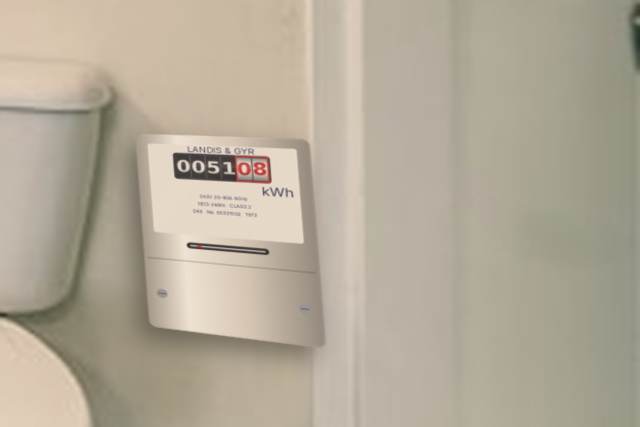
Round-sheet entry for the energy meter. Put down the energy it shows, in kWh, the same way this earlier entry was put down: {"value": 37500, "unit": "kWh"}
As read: {"value": 51.08, "unit": "kWh"}
